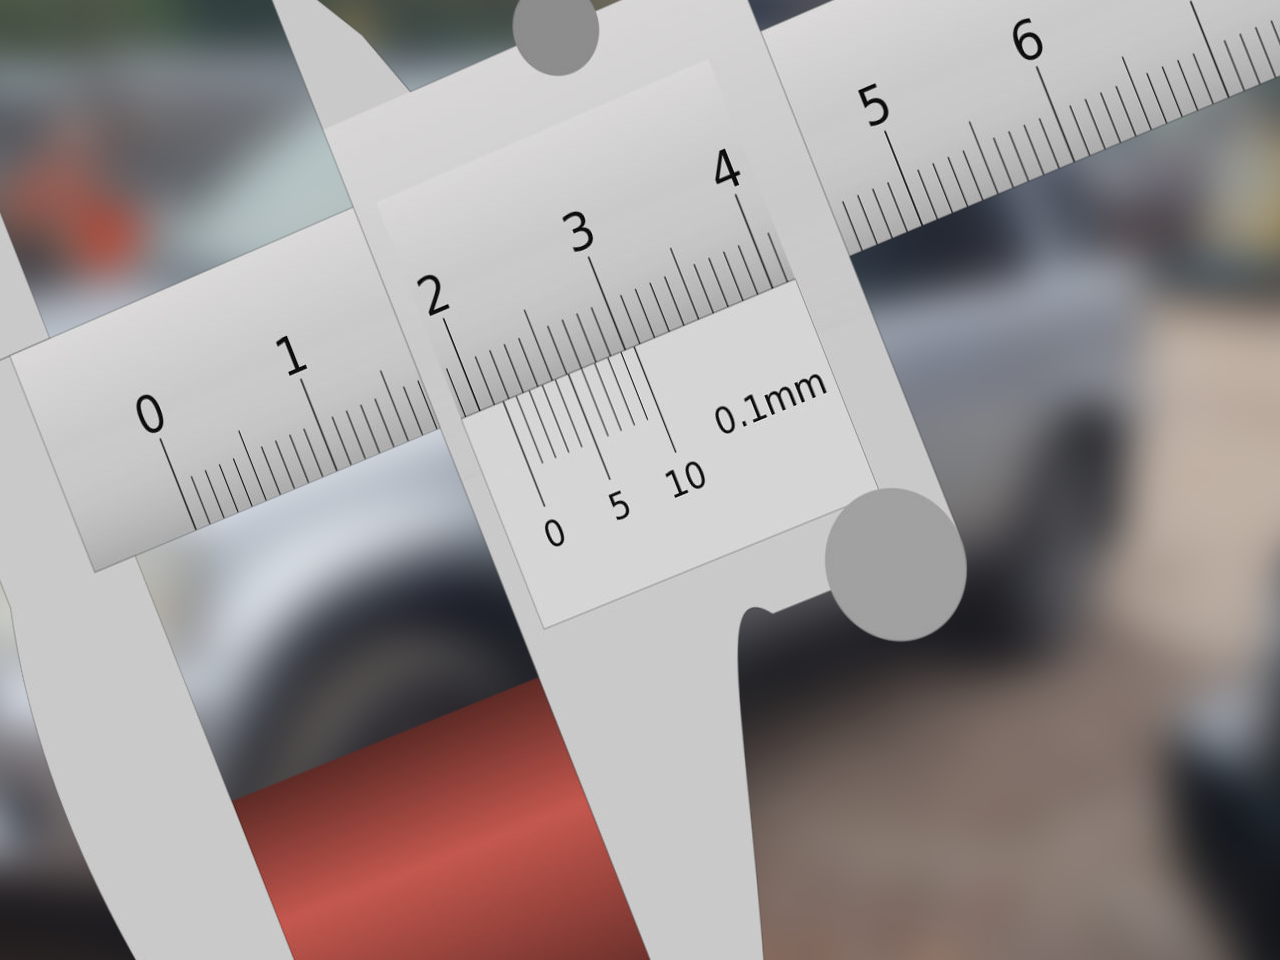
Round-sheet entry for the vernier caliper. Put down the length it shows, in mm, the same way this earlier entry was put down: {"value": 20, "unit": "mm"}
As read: {"value": 21.6, "unit": "mm"}
